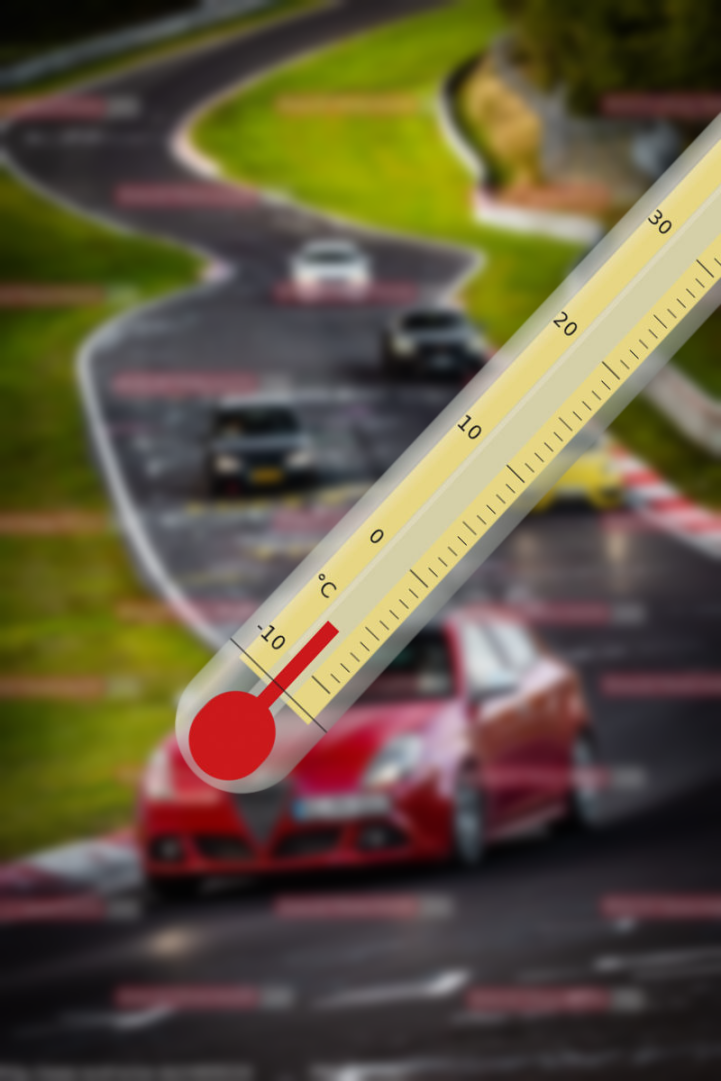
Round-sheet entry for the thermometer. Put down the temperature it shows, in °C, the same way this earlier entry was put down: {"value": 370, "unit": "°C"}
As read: {"value": -6.5, "unit": "°C"}
